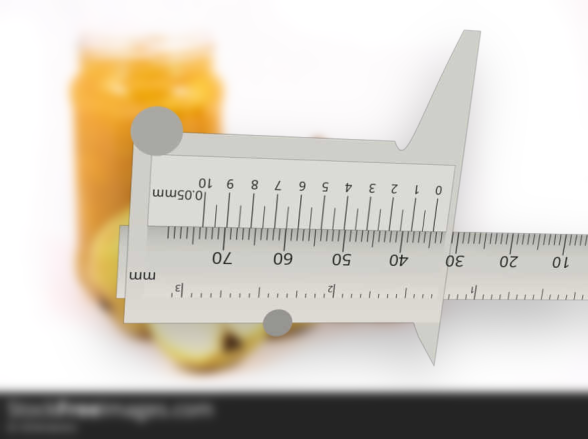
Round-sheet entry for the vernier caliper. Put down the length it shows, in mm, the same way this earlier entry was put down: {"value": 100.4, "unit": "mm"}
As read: {"value": 34.6, "unit": "mm"}
